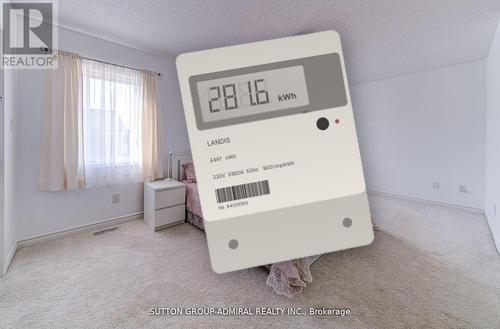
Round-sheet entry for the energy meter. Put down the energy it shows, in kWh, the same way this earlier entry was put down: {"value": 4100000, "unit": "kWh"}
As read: {"value": 281.6, "unit": "kWh"}
